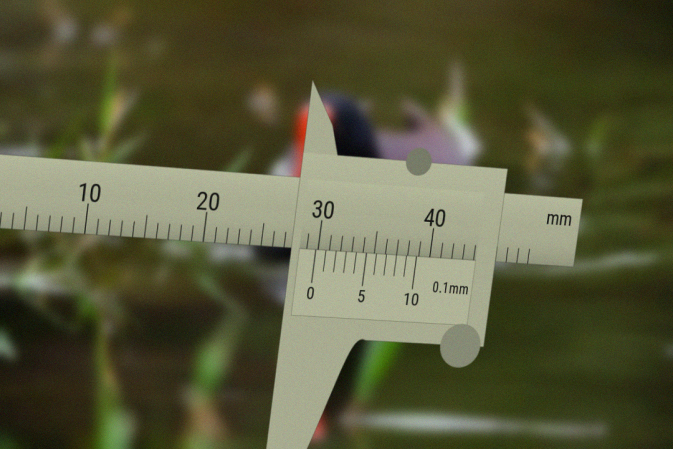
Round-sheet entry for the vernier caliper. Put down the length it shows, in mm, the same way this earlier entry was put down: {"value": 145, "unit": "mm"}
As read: {"value": 29.8, "unit": "mm"}
